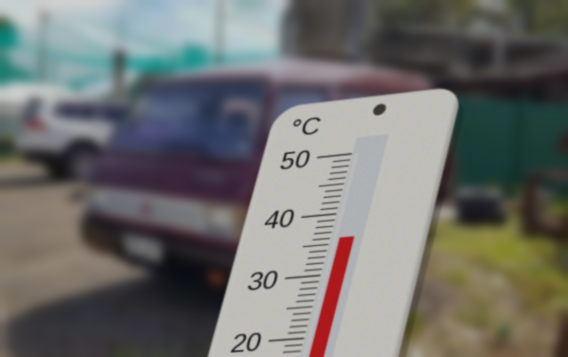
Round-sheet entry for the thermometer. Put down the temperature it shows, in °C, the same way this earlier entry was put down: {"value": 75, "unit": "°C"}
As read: {"value": 36, "unit": "°C"}
